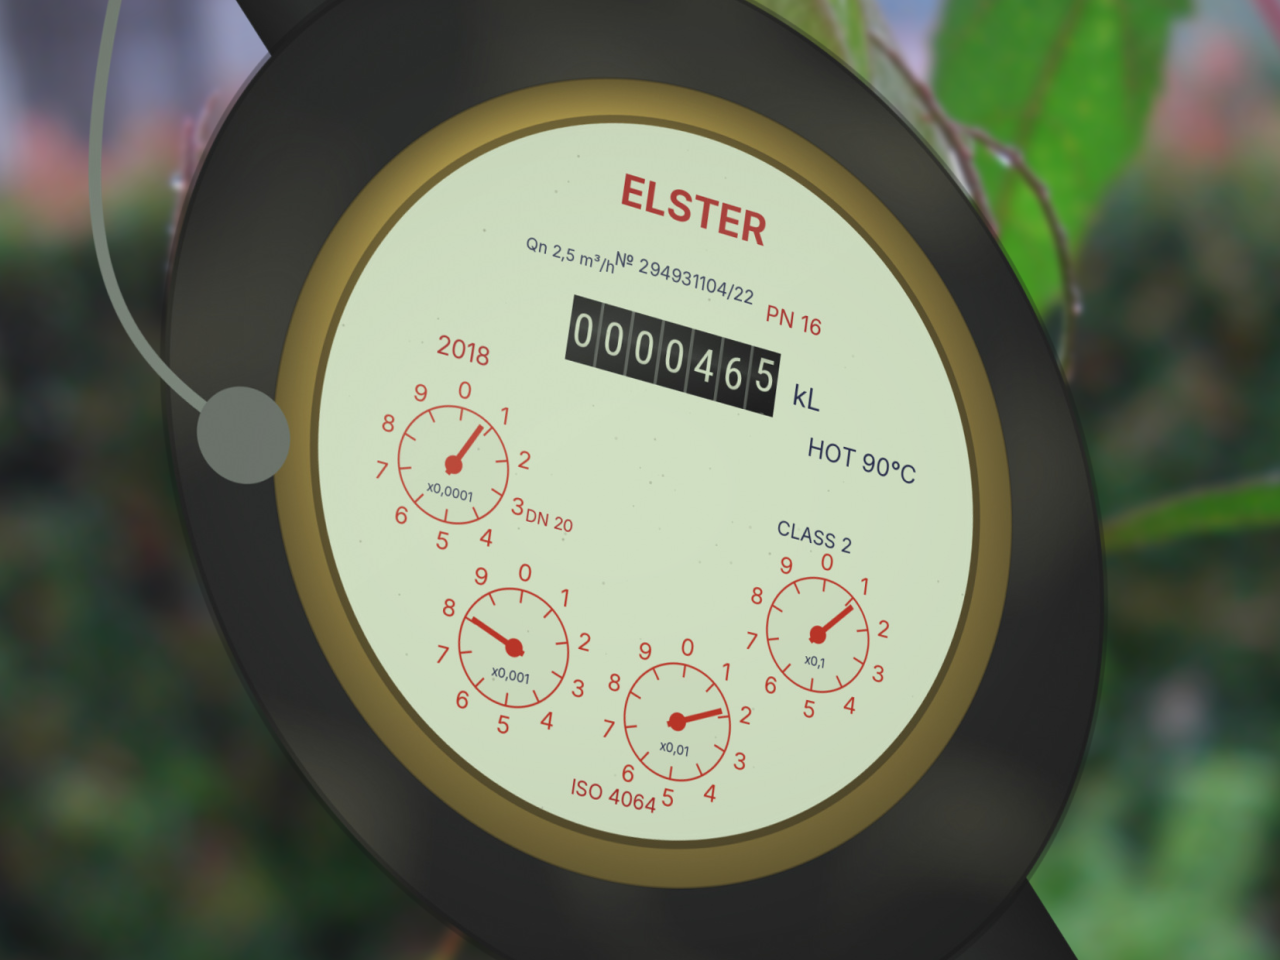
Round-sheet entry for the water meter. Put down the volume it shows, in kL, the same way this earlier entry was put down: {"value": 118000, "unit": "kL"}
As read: {"value": 465.1180, "unit": "kL"}
